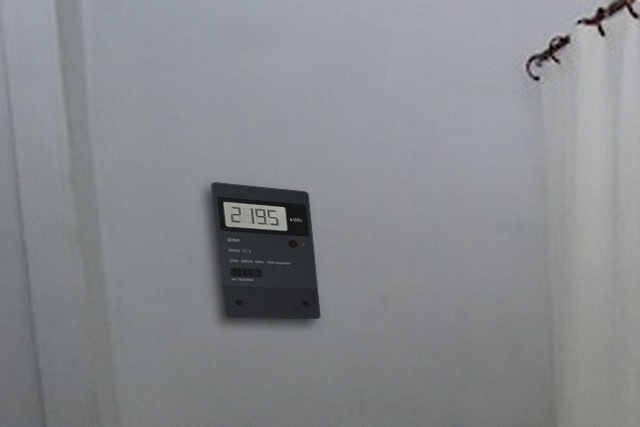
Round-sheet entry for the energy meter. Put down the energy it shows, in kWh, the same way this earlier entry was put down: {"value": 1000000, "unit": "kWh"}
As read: {"value": 219.5, "unit": "kWh"}
